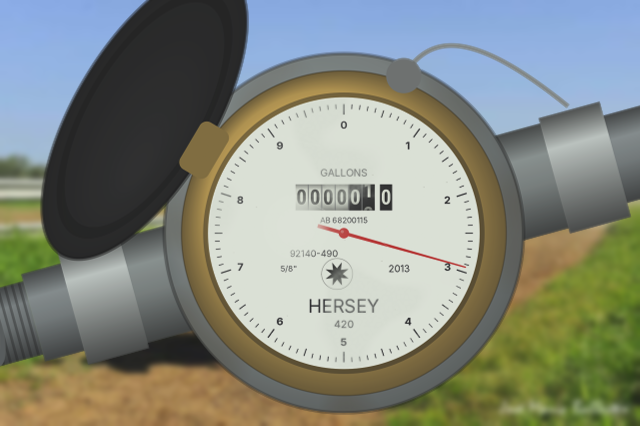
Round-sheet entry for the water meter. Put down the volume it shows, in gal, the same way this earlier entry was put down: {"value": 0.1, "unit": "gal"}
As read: {"value": 12.9, "unit": "gal"}
